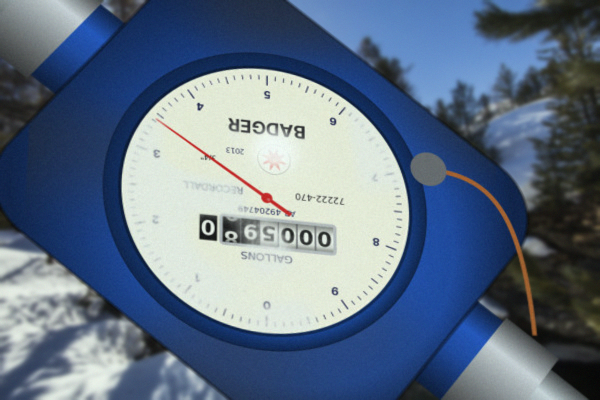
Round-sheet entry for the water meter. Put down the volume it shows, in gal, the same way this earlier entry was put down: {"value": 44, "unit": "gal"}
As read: {"value": 5983.4, "unit": "gal"}
